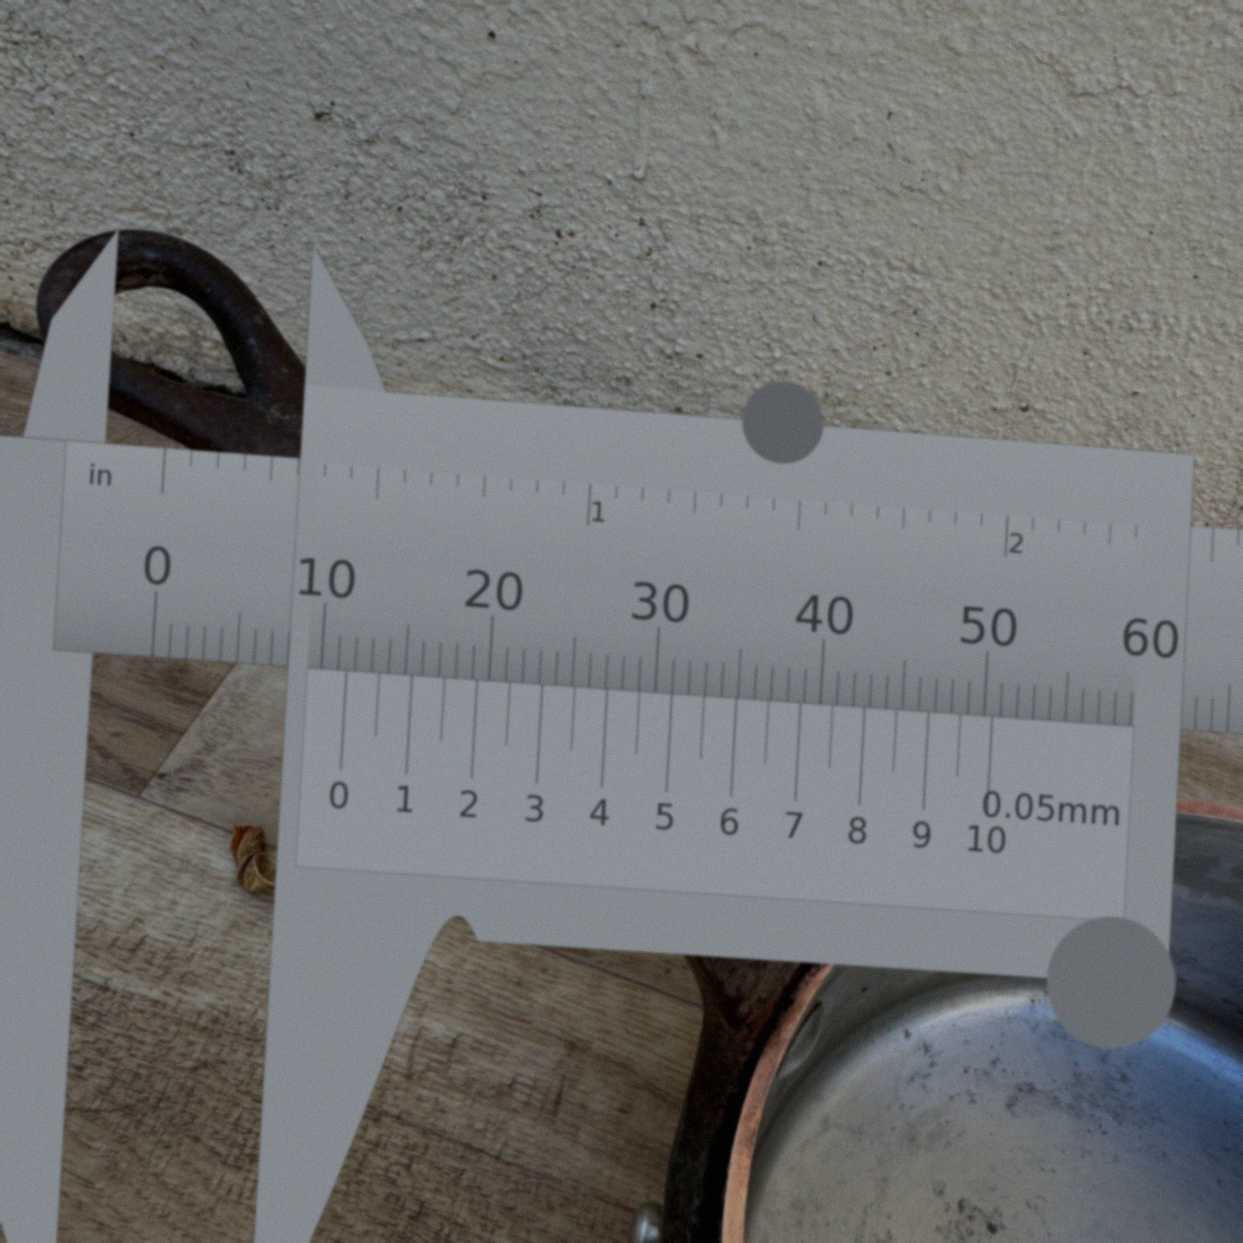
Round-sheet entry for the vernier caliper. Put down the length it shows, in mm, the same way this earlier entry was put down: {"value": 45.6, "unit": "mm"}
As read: {"value": 11.5, "unit": "mm"}
